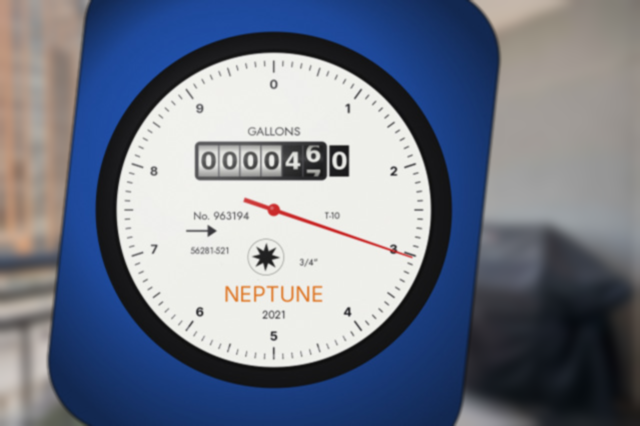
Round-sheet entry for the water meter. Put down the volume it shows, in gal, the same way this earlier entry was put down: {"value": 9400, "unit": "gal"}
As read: {"value": 463.0, "unit": "gal"}
